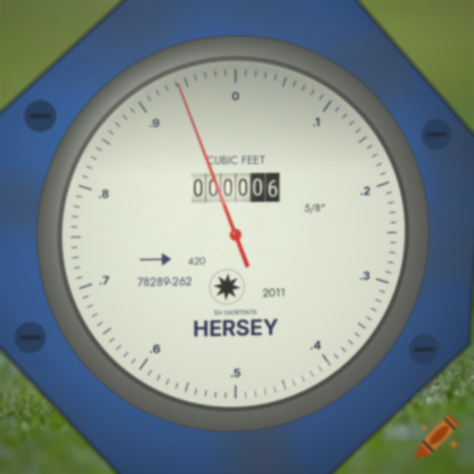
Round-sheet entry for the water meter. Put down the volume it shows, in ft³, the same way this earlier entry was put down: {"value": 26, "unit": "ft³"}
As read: {"value": 5.94, "unit": "ft³"}
